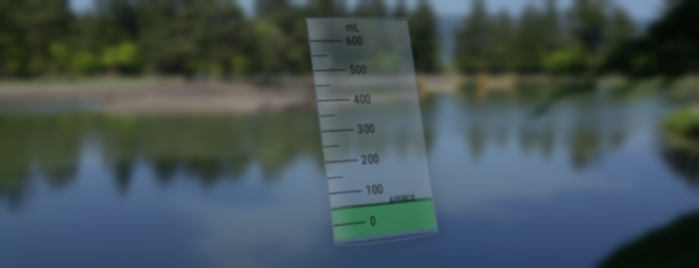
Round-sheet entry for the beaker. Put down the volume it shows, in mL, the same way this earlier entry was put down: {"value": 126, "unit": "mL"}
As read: {"value": 50, "unit": "mL"}
